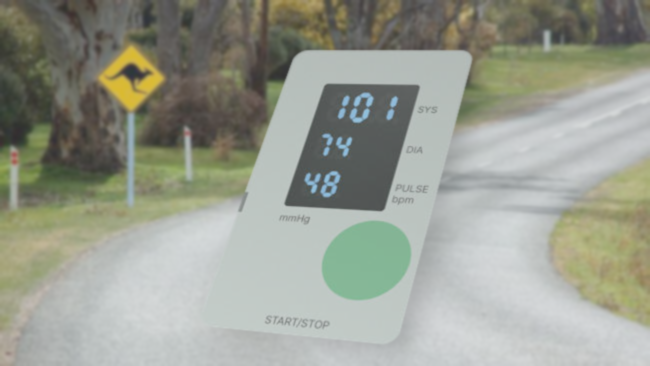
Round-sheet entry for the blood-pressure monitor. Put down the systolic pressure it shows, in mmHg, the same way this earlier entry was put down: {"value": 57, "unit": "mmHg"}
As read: {"value": 101, "unit": "mmHg"}
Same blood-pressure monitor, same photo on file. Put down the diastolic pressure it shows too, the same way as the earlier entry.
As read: {"value": 74, "unit": "mmHg"}
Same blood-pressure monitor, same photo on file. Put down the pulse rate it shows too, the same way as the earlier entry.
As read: {"value": 48, "unit": "bpm"}
